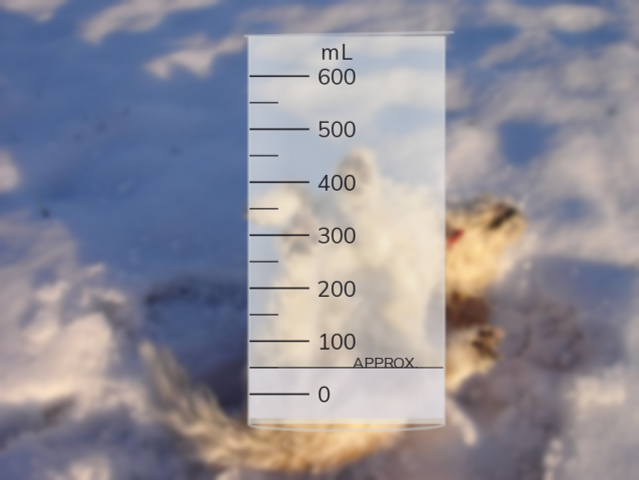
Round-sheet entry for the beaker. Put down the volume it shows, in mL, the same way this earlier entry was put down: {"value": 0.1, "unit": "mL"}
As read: {"value": 50, "unit": "mL"}
